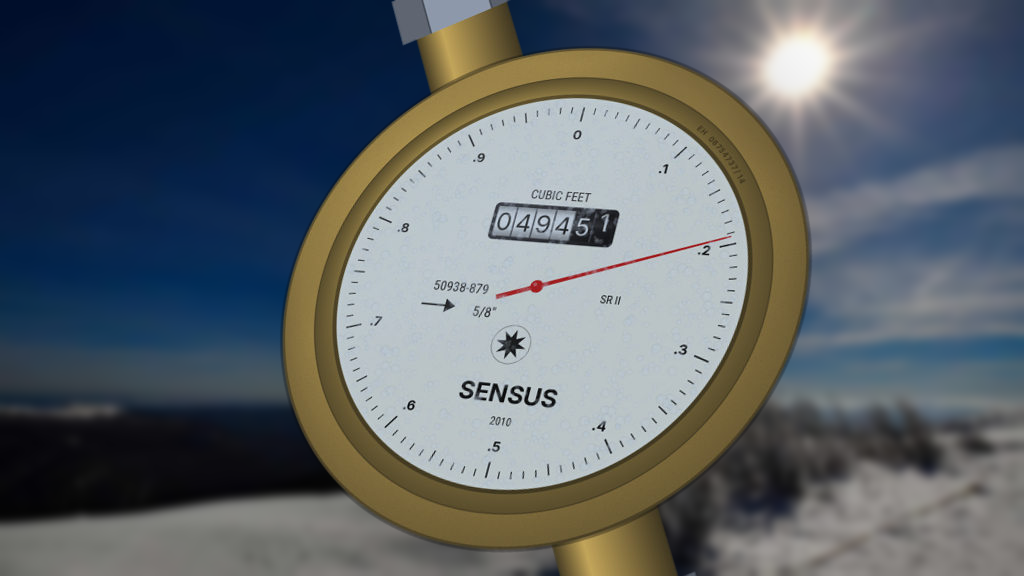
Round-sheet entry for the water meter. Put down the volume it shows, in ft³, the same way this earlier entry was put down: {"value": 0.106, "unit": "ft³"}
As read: {"value": 49451.19, "unit": "ft³"}
